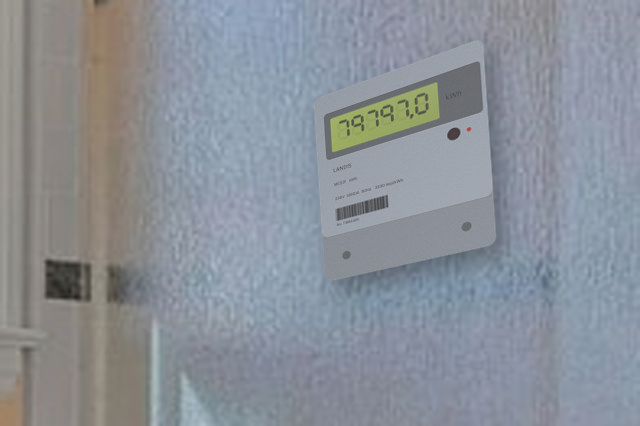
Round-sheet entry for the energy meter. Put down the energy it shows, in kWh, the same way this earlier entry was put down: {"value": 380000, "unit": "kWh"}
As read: {"value": 79797.0, "unit": "kWh"}
